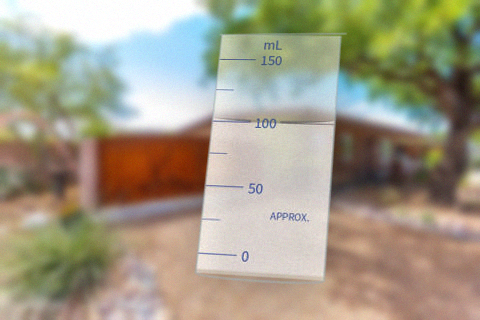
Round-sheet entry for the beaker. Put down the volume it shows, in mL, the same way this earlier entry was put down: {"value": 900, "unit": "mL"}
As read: {"value": 100, "unit": "mL"}
